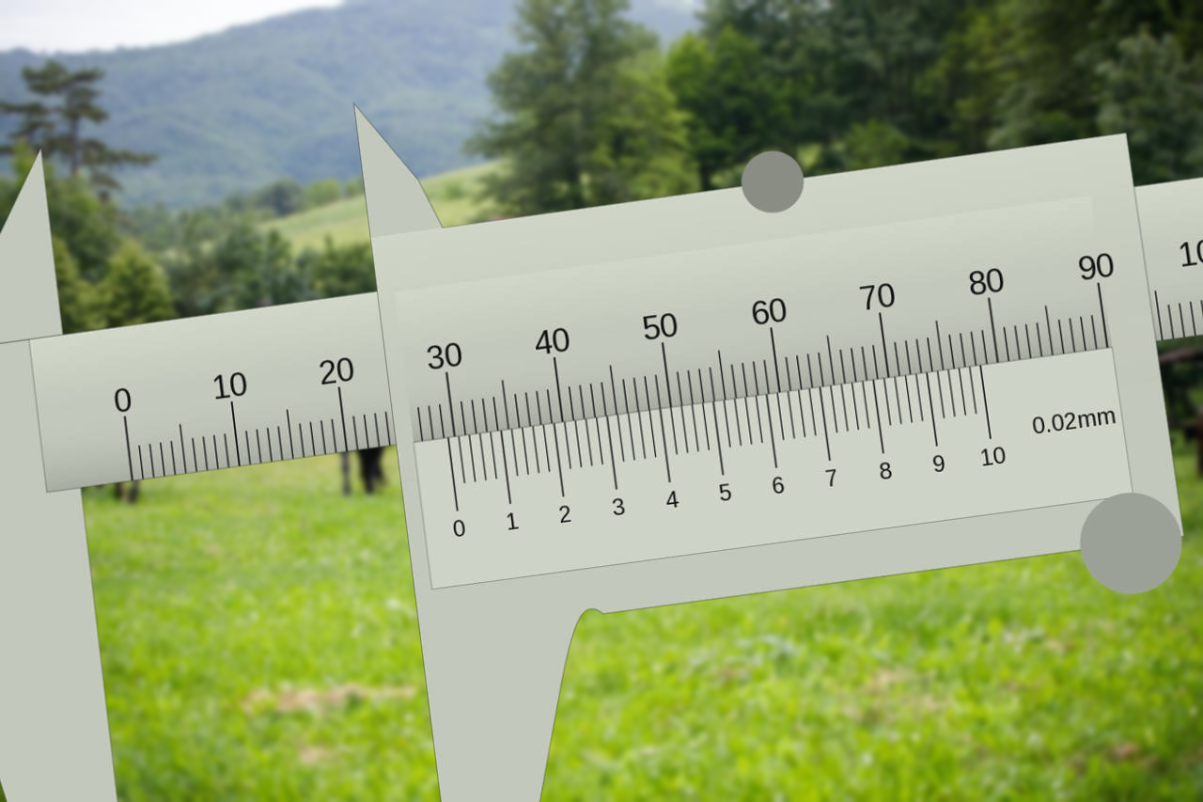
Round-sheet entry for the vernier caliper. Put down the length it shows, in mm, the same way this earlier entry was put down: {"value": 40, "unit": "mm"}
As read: {"value": 29.4, "unit": "mm"}
